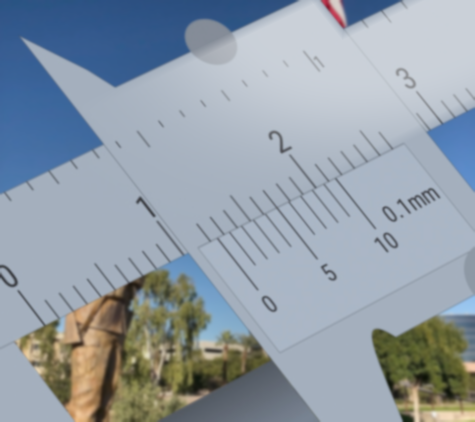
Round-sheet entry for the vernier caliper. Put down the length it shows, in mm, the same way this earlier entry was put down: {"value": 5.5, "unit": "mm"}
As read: {"value": 12.5, "unit": "mm"}
